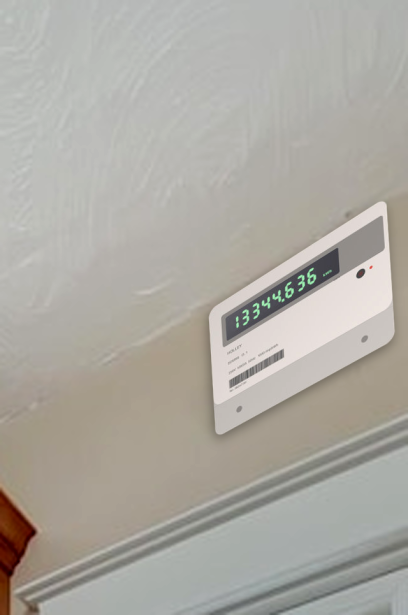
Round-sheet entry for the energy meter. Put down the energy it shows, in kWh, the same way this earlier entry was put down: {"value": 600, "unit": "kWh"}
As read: {"value": 13344.636, "unit": "kWh"}
